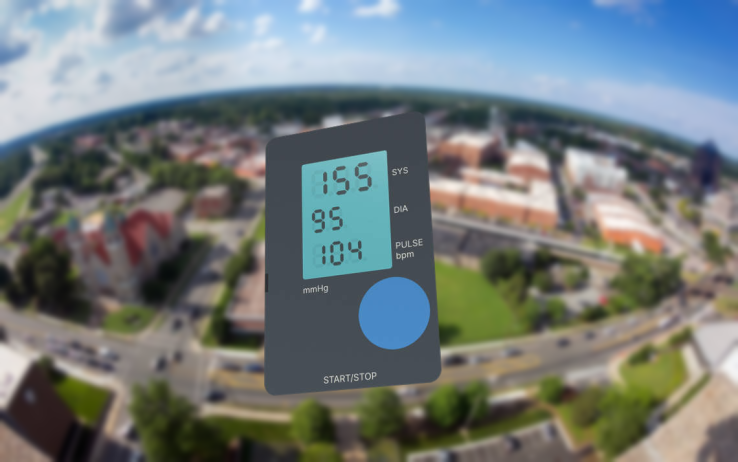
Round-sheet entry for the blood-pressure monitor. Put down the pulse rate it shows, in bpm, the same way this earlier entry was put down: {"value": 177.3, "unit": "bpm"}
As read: {"value": 104, "unit": "bpm"}
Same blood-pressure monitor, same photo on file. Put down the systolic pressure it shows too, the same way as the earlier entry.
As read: {"value": 155, "unit": "mmHg"}
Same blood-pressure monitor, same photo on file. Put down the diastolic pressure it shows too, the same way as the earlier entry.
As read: {"value": 95, "unit": "mmHg"}
